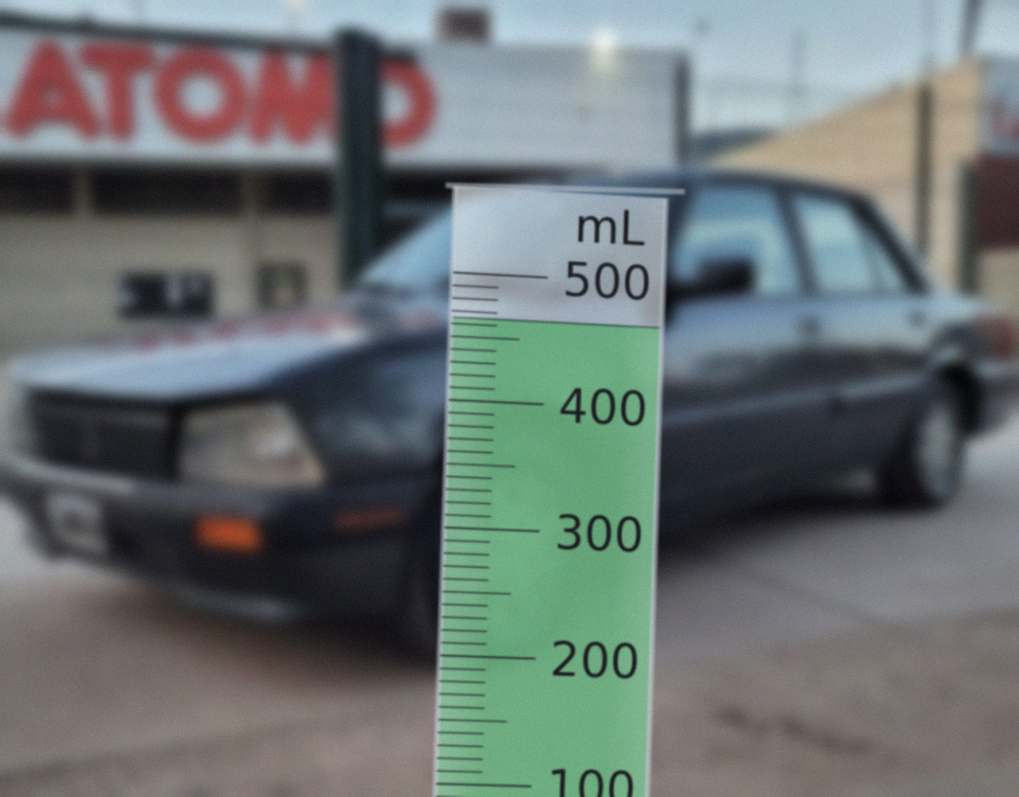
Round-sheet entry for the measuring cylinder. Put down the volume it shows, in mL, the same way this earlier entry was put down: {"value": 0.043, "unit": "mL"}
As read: {"value": 465, "unit": "mL"}
